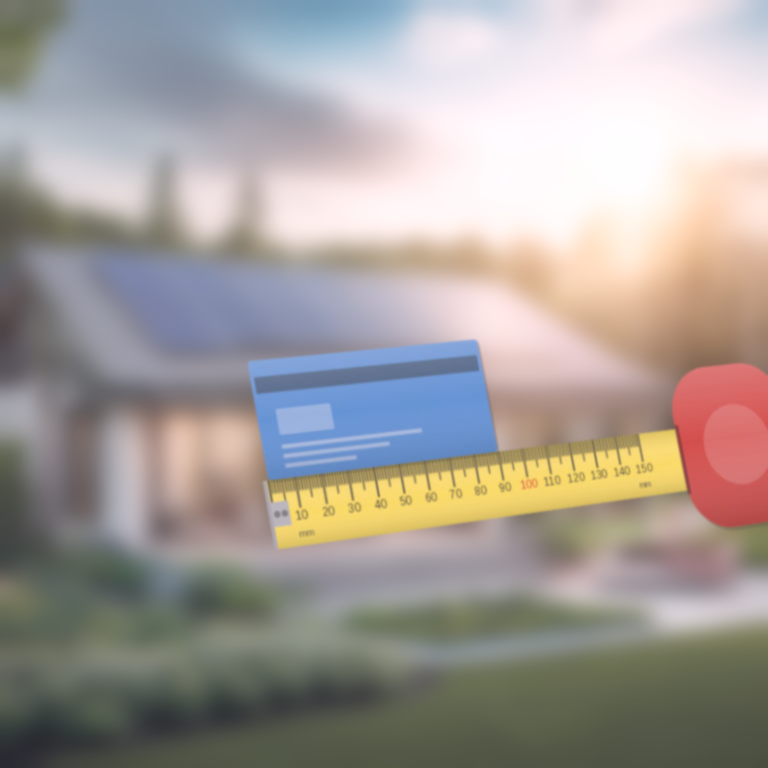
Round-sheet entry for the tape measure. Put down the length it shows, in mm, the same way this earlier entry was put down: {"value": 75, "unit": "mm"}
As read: {"value": 90, "unit": "mm"}
